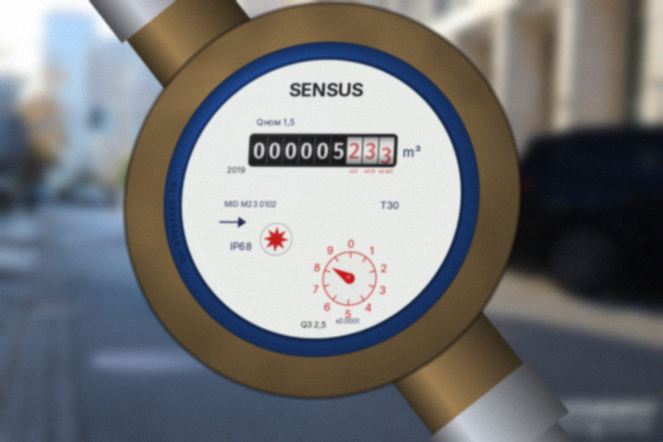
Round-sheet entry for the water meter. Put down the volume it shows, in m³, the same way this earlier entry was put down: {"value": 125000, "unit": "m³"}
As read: {"value": 5.2328, "unit": "m³"}
